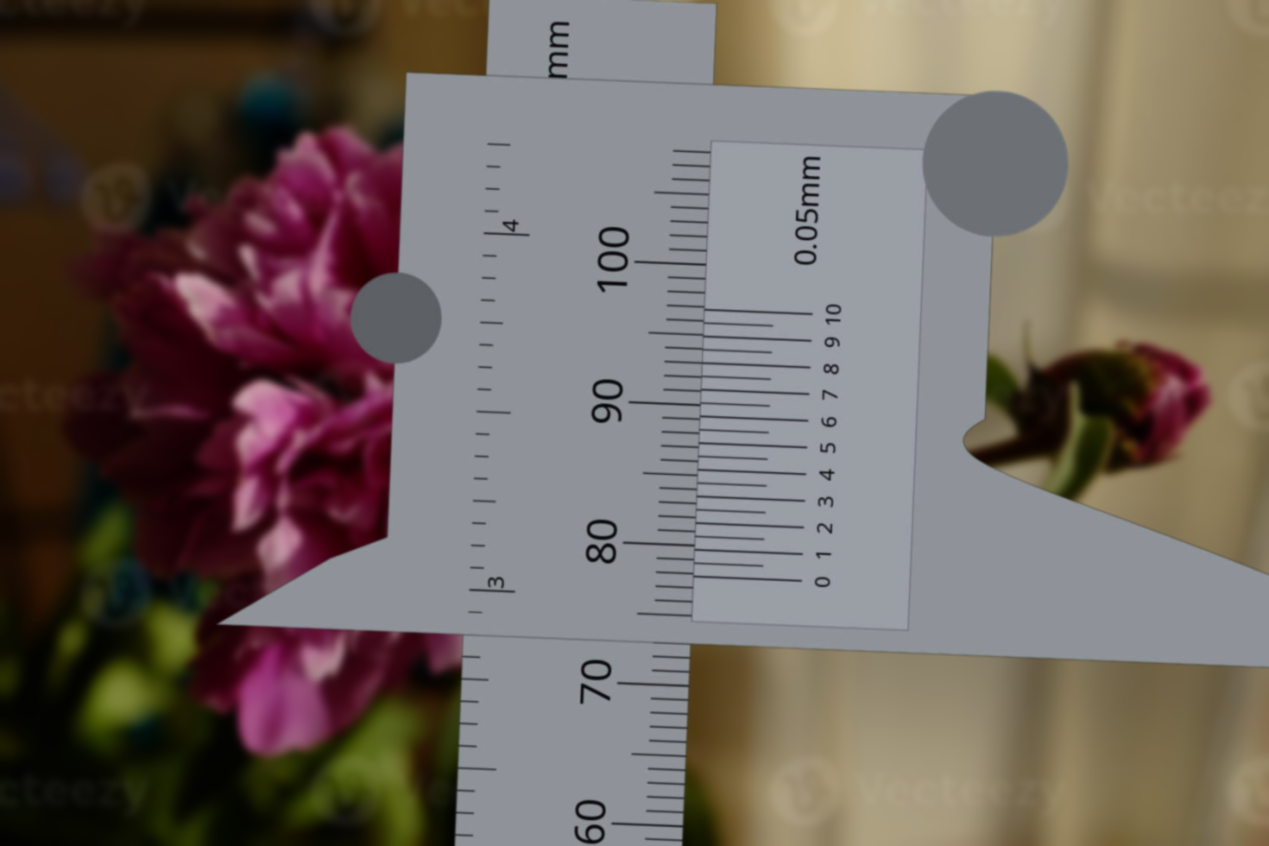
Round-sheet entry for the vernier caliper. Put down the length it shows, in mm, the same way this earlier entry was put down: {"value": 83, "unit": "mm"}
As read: {"value": 77.8, "unit": "mm"}
